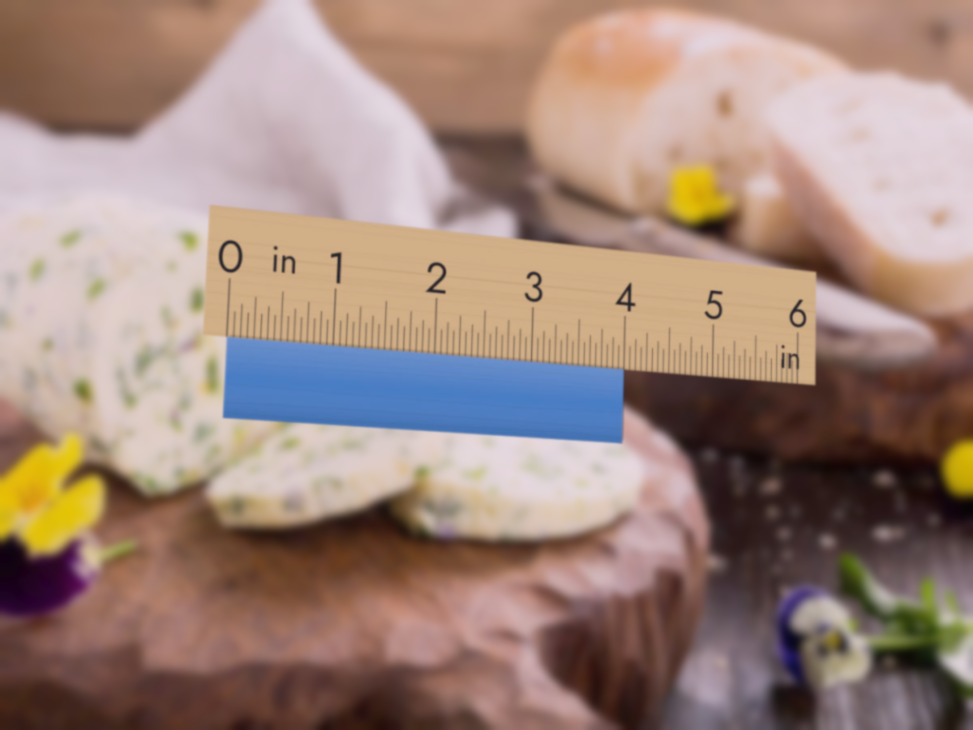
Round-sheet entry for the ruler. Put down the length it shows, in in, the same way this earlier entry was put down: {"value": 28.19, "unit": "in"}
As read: {"value": 4, "unit": "in"}
